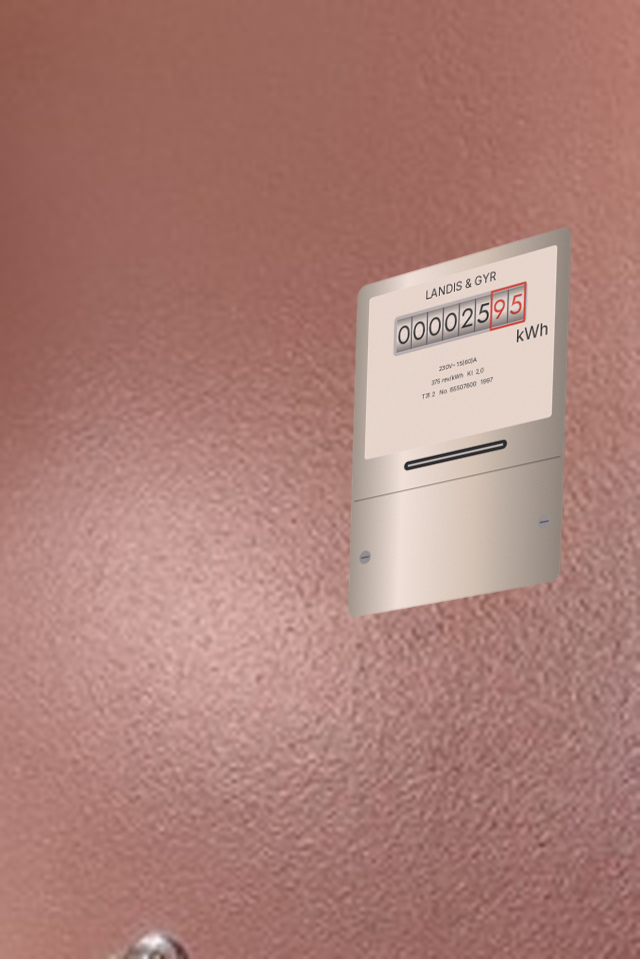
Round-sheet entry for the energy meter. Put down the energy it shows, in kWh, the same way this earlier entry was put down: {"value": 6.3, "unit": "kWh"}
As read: {"value": 25.95, "unit": "kWh"}
